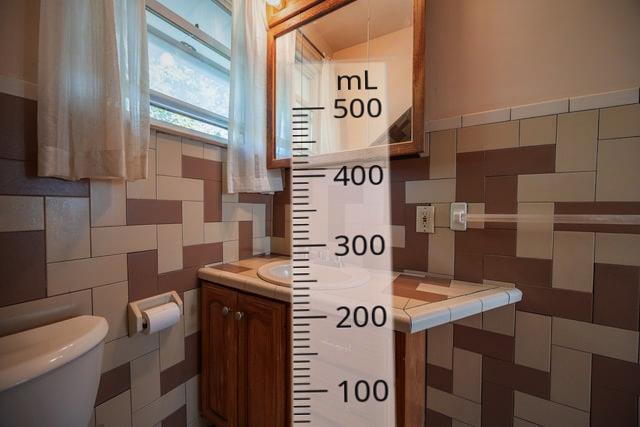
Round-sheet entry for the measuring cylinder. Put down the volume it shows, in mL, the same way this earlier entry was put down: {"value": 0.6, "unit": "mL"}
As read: {"value": 410, "unit": "mL"}
